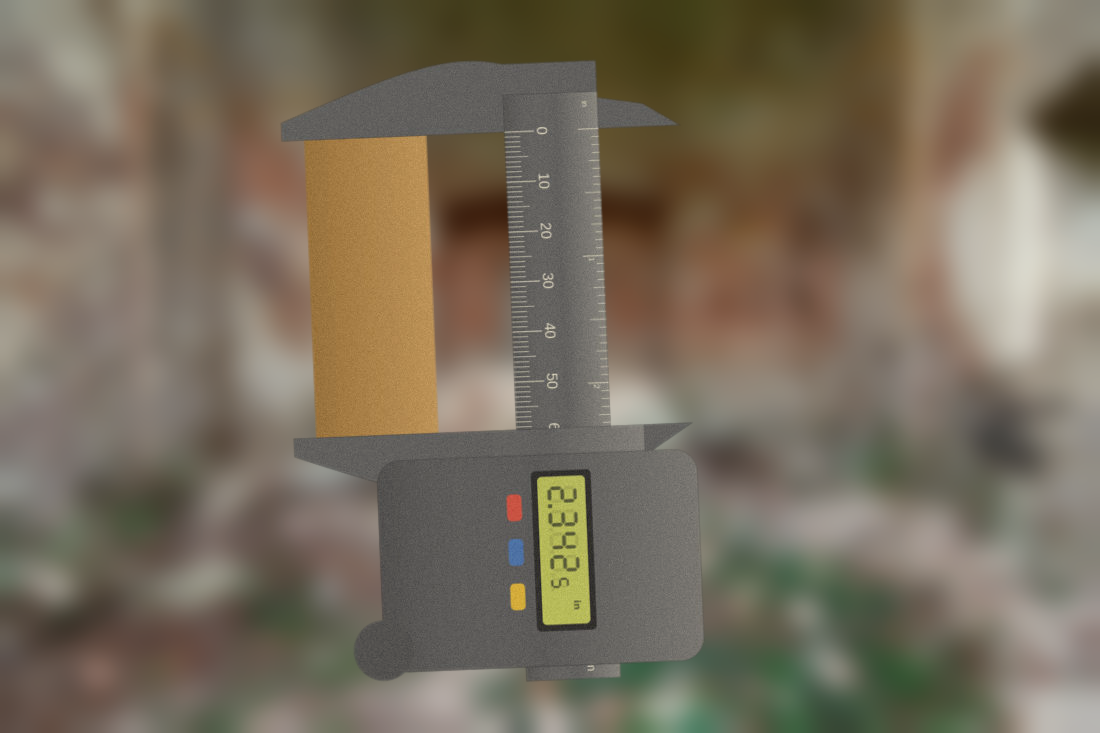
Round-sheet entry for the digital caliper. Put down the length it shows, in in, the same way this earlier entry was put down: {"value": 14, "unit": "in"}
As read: {"value": 2.3425, "unit": "in"}
